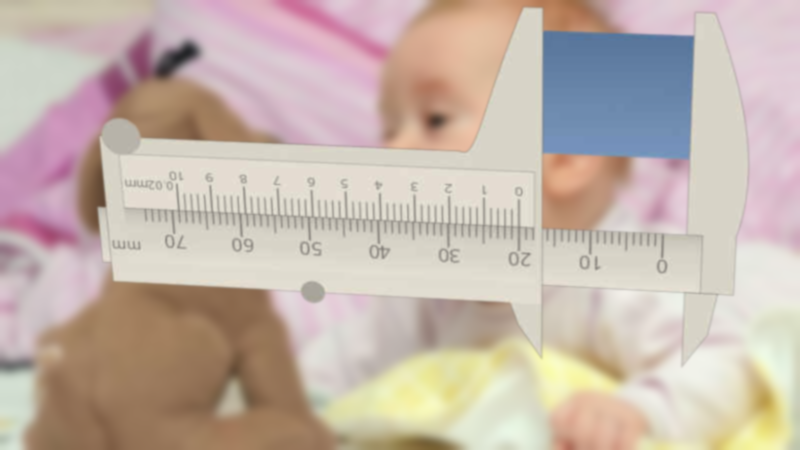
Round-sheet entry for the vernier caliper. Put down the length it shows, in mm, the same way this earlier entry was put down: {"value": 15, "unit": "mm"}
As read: {"value": 20.0, "unit": "mm"}
